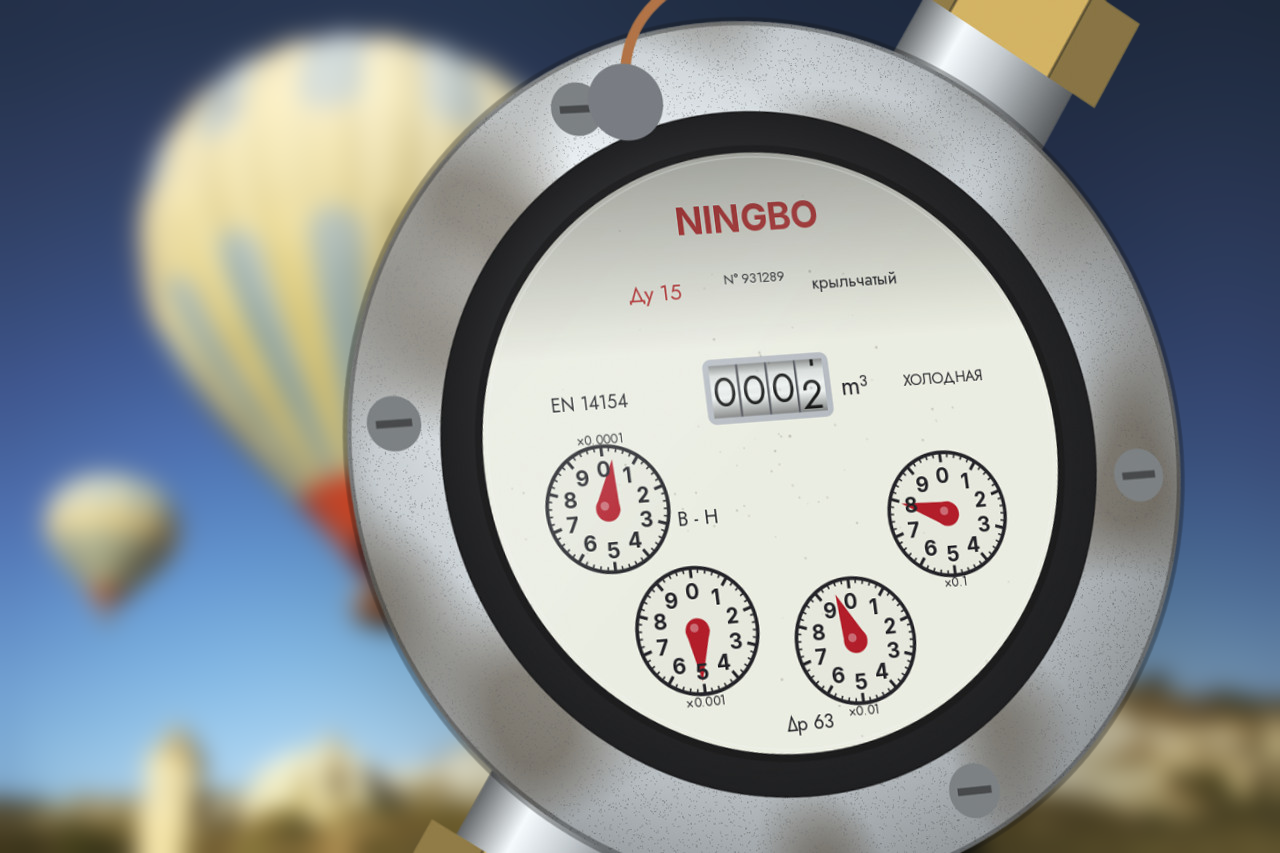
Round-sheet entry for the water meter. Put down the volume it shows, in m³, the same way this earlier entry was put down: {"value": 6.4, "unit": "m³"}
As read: {"value": 1.7950, "unit": "m³"}
